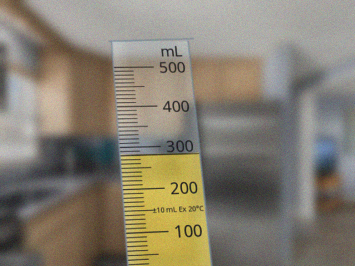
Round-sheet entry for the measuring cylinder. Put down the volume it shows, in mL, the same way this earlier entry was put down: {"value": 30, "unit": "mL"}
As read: {"value": 280, "unit": "mL"}
